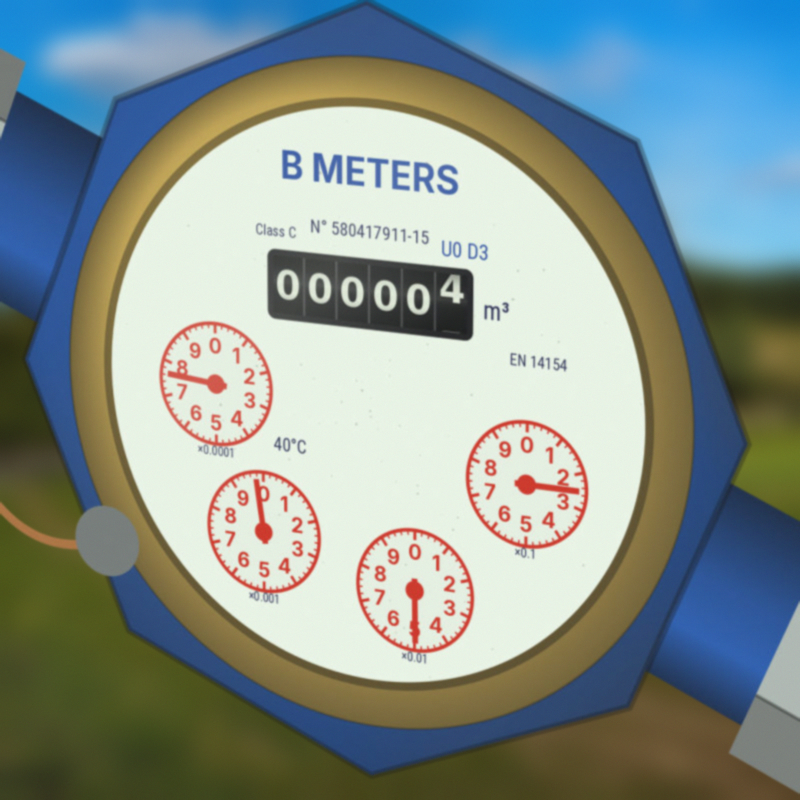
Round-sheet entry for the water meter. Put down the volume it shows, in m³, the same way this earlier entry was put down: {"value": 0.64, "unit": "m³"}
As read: {"value": 4.2497, "unit": "m³"}
